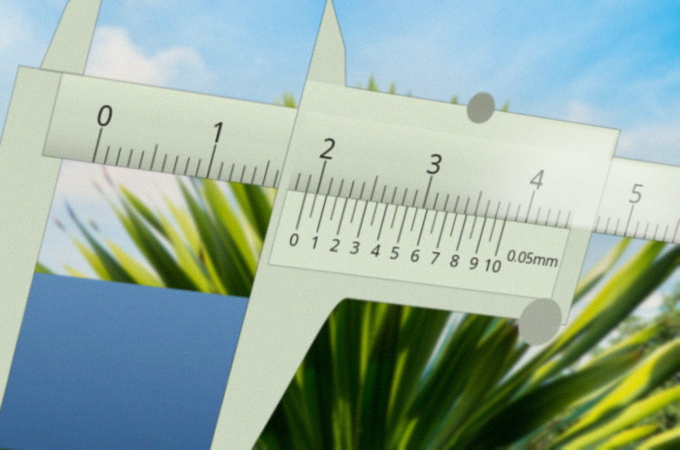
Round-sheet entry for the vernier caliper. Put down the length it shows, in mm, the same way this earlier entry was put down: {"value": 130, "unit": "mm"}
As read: {"value": 19.0, "unit": "mm"}
